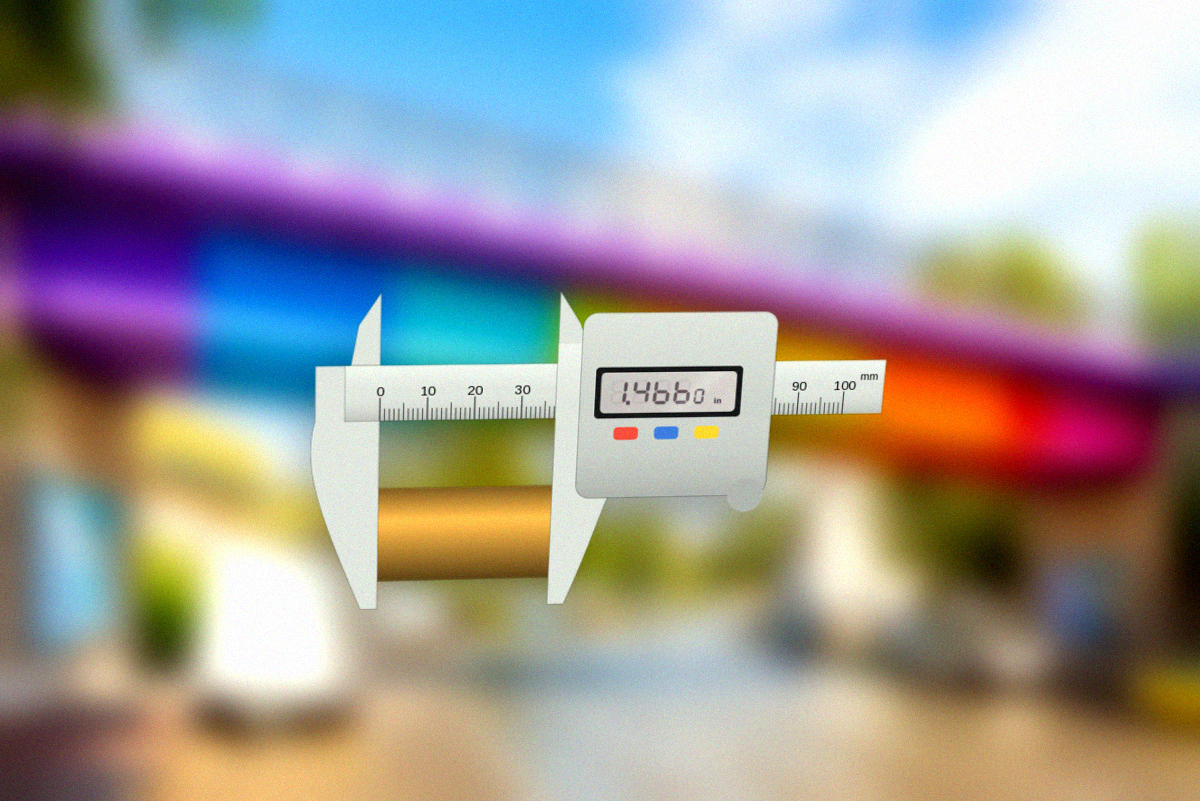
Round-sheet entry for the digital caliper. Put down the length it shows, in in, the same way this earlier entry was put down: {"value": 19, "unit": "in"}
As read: {"value": 1.4660, "unit": "in"}
